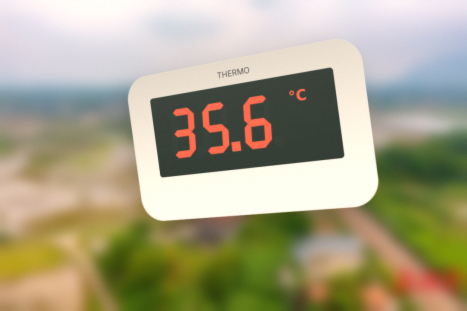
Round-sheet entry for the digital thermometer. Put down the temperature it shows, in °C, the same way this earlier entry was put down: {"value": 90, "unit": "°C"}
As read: {"value": 35.6, "unit": "°C"}
